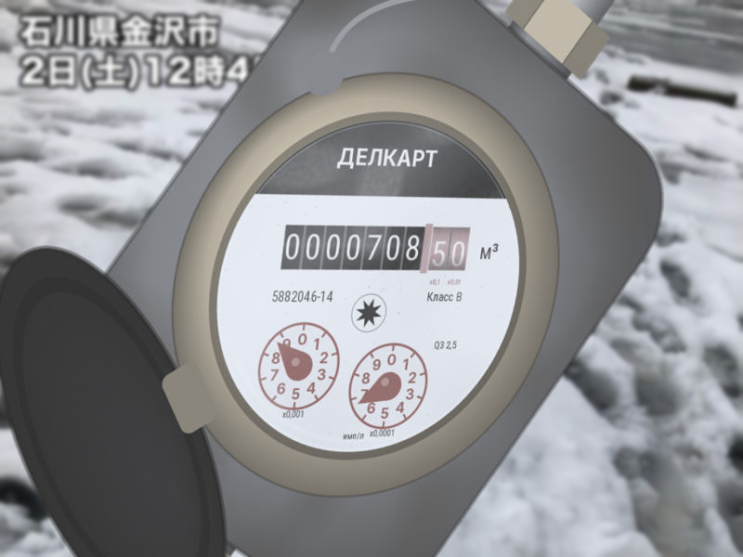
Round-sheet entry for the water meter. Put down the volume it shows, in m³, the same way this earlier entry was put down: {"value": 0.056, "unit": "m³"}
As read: {"value": 708.4986, "unit": "m³"}
